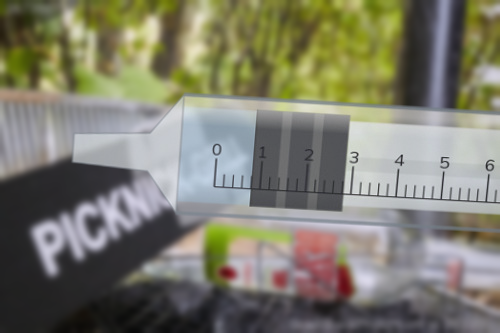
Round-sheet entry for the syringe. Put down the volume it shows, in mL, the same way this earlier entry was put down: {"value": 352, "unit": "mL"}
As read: {"value": 0.8, "unit": "mL"}
